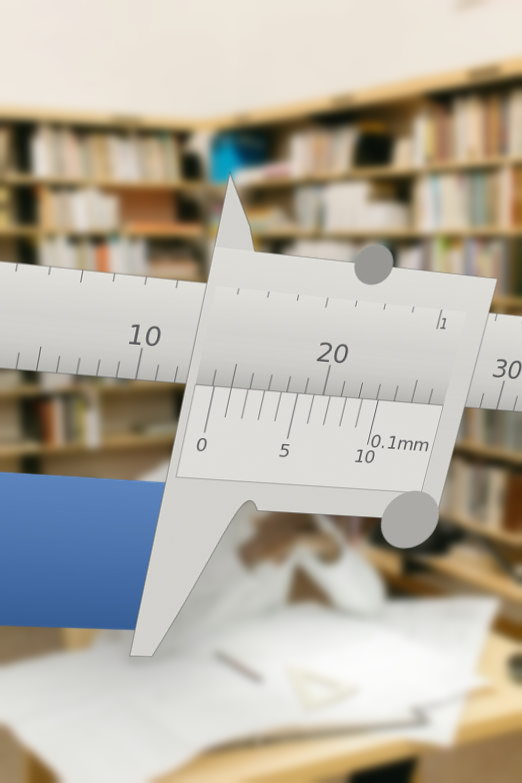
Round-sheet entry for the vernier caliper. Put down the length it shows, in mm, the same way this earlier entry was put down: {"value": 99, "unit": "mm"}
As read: {"value": 14.1, "unit": "mm"}
